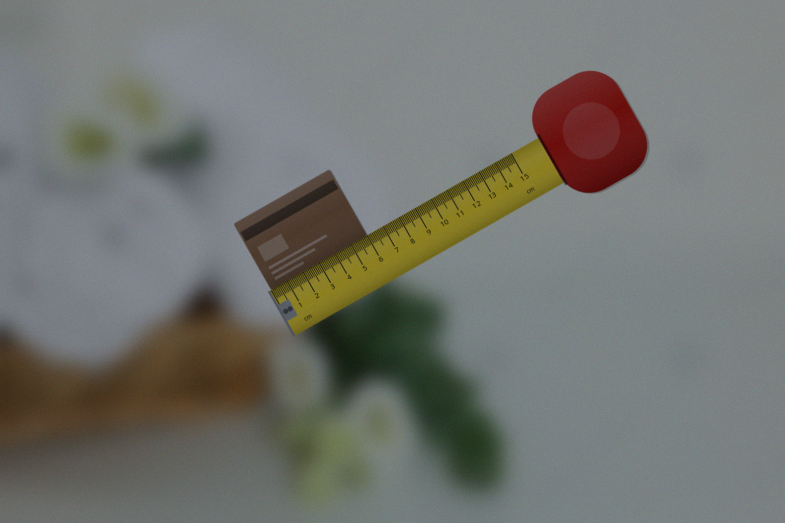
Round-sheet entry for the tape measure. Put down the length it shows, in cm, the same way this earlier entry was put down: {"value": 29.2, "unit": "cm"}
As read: {"value": 6, "unit": "cm"}
